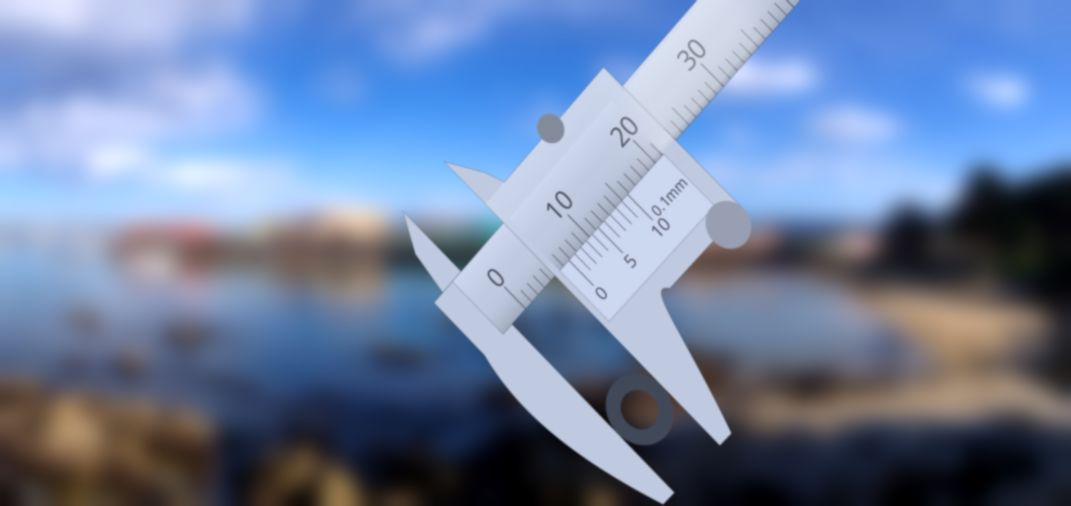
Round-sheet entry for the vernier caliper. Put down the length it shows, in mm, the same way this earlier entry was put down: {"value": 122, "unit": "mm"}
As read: {"value": 6.8, "unit": "mm"}
